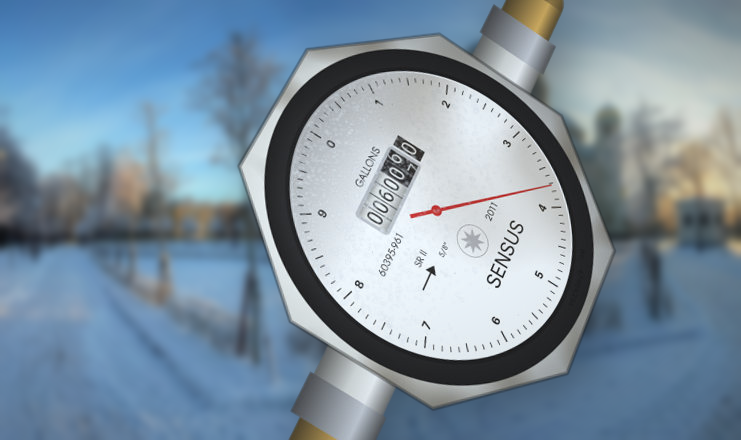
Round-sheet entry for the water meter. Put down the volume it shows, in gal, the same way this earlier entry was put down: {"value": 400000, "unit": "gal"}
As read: {"value": 60063.7, "unit": "gal"}
